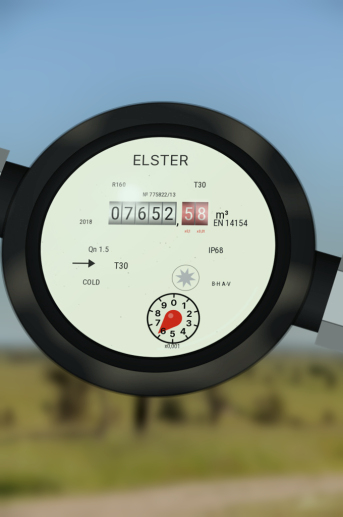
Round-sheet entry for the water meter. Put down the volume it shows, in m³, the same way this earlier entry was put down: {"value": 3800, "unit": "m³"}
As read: {"value": 7652.586, "unit": "m³"}
